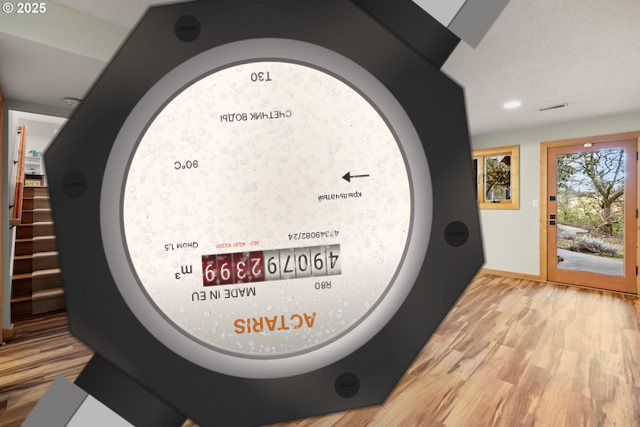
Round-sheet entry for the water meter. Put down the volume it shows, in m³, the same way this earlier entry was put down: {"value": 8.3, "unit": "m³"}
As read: {"value": 49079.2399, "unit": "m³"}
